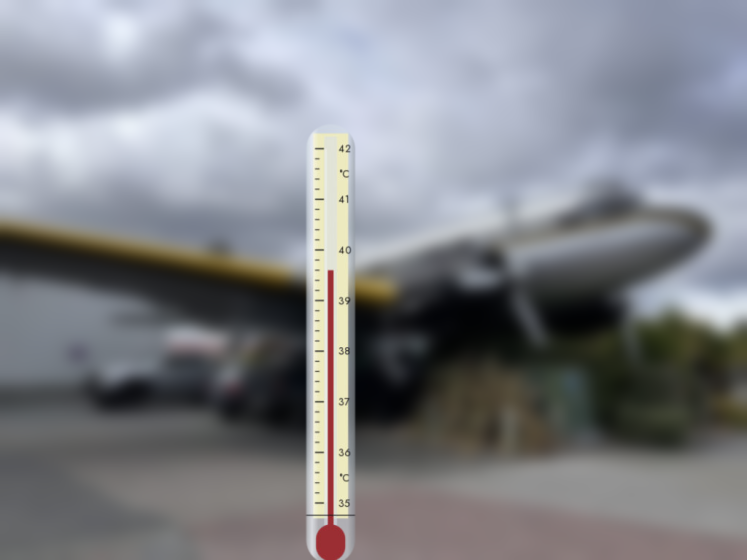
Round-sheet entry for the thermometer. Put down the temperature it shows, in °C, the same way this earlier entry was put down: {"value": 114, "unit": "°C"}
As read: {"value": 39.6, "unit": "°C"}
